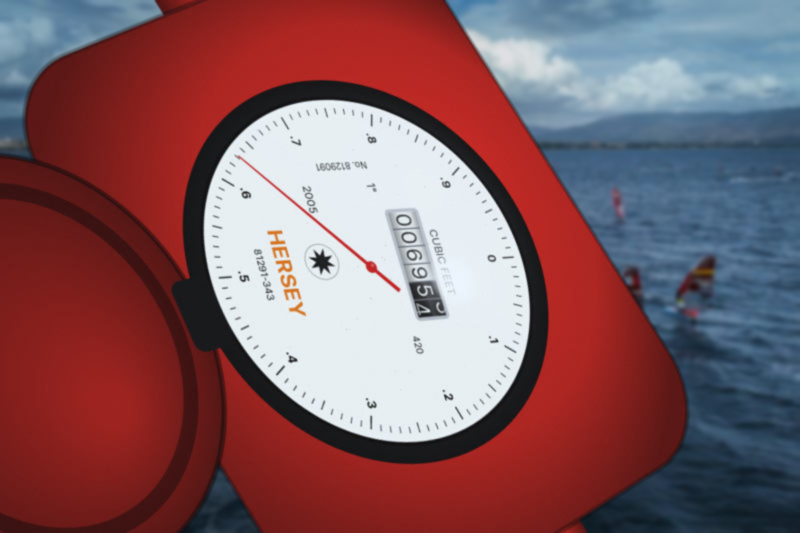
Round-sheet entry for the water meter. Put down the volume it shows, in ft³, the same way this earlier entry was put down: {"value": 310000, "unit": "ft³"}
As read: {"value": 6953.63, "unit": "ft³"}
